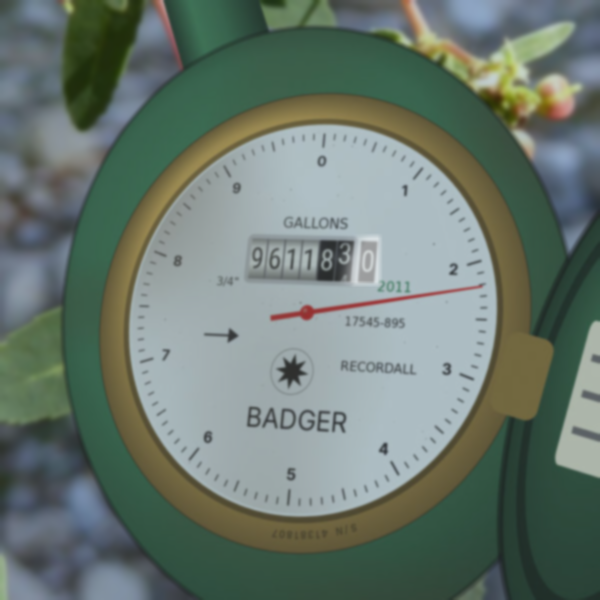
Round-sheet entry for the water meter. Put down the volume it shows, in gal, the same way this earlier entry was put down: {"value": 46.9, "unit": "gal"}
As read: {"value": 9611832.2, "unit": "gal"}
